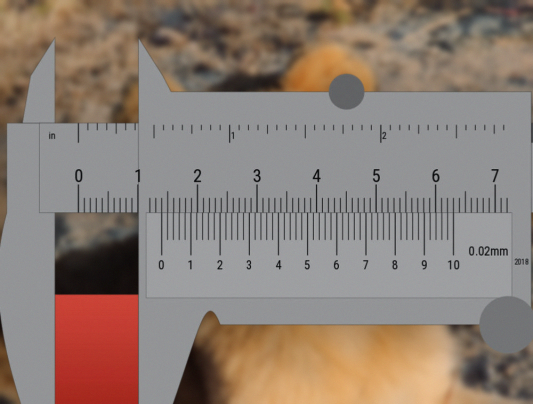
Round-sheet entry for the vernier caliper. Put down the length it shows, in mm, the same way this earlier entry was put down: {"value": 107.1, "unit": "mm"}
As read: {"value": 14.0, "unit": "mm"}
